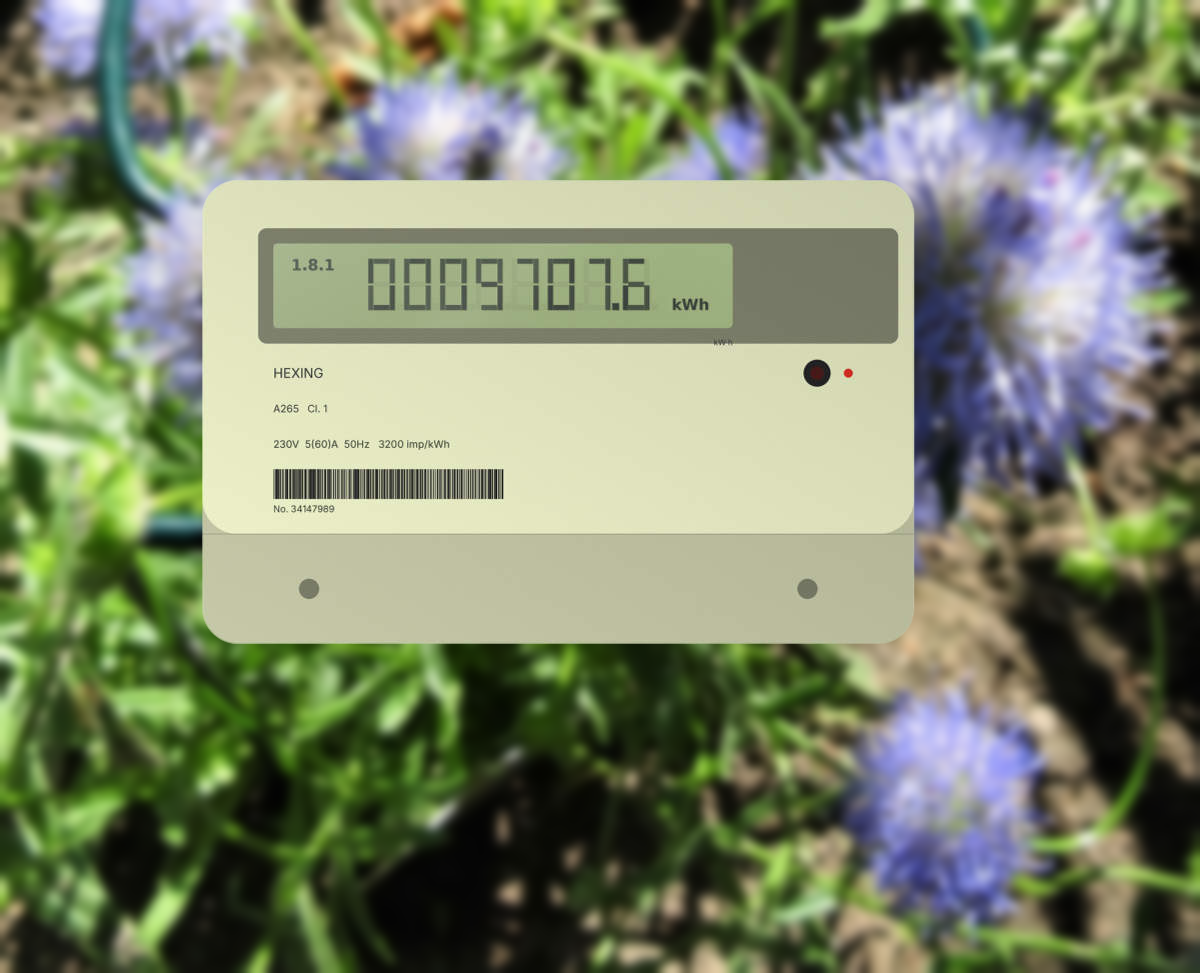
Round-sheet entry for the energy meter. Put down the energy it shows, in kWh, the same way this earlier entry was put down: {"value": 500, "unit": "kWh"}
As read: {"value": 9707.6, "unit": "kWh"}
